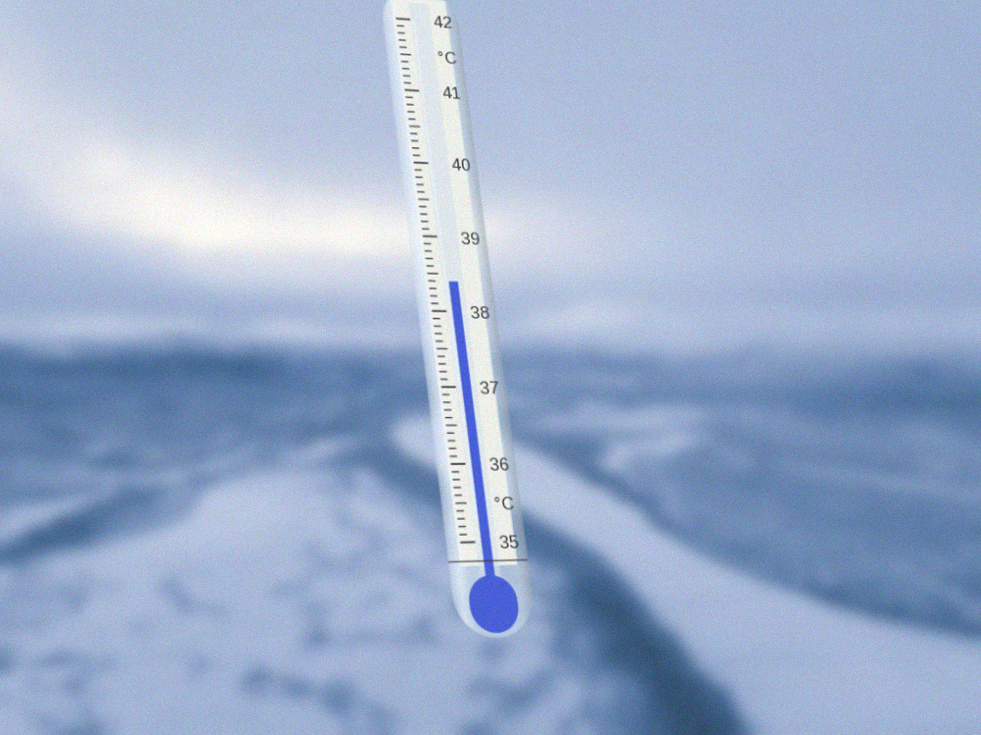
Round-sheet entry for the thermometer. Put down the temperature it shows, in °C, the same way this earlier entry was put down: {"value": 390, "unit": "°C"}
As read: {"value": 38.4, "unit": "°C"}
